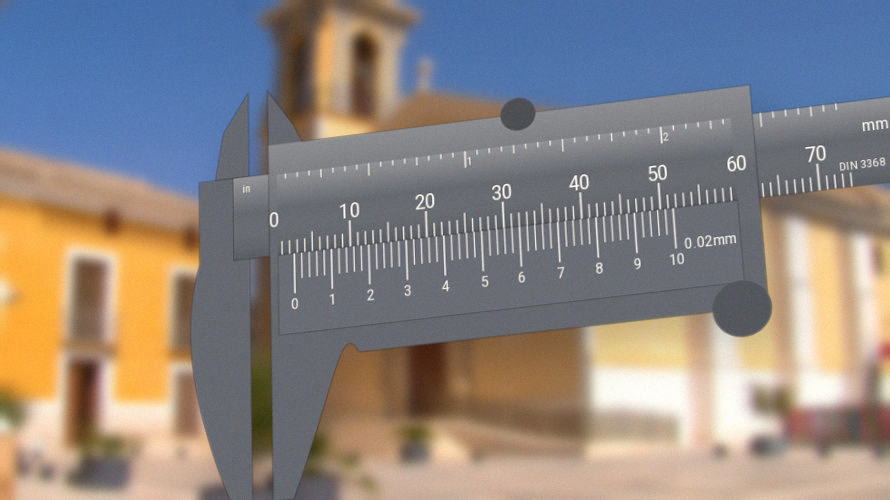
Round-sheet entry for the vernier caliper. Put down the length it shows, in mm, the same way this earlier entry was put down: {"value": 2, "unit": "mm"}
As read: {"value": 2.6, "unit": "mm"}
